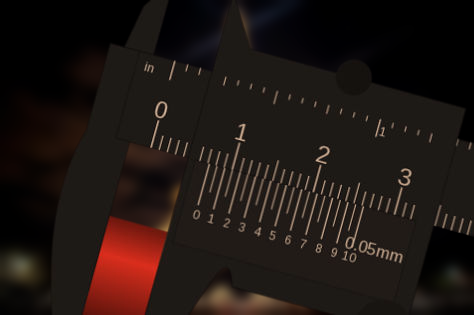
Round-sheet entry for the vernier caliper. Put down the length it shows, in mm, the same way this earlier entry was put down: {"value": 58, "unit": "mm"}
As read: {"value": 7.2, "unit": "mm"}
